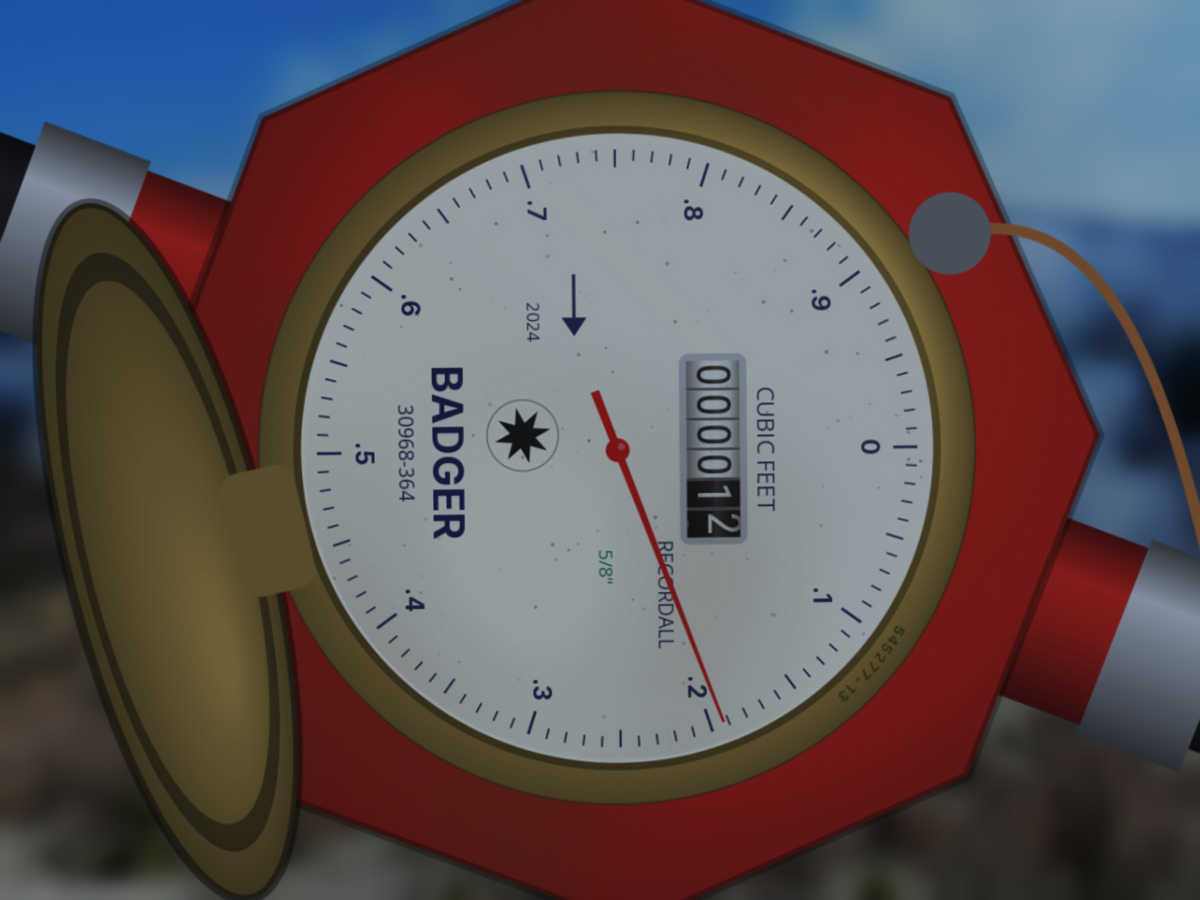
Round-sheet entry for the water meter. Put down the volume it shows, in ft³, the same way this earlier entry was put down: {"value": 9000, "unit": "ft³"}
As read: {"value": 12.19, "unit": "ft³"}
